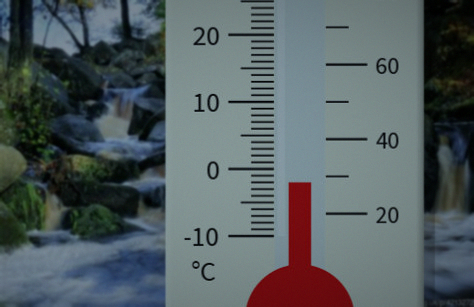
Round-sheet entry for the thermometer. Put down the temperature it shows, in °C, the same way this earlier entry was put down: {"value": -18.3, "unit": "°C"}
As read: {"value": -2, "unit": "°C"}
